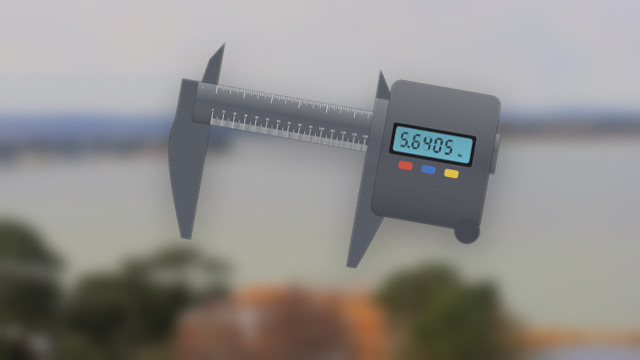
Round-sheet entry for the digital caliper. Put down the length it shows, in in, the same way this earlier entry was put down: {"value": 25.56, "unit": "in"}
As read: {"value": 5.6405, "unit": "in"}
